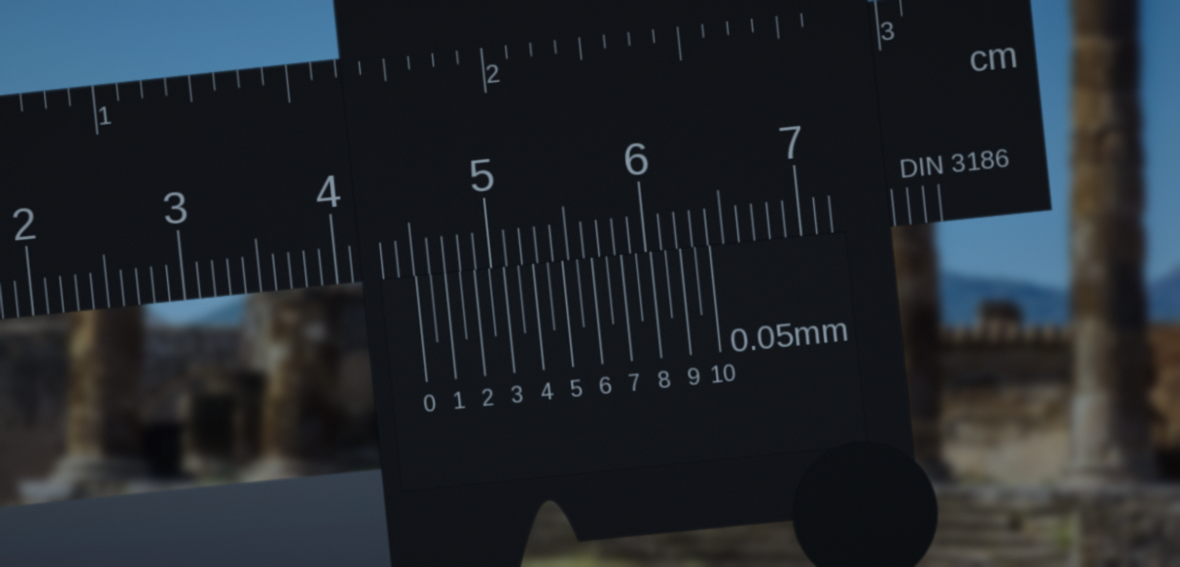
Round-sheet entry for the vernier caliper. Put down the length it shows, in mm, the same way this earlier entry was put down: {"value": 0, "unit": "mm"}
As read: {"value": 45.1, "unit": "mm"}
